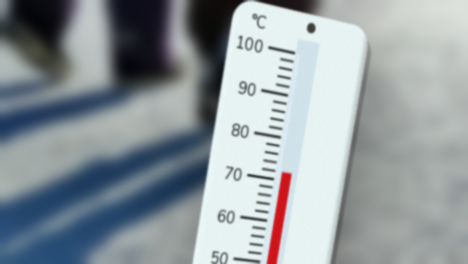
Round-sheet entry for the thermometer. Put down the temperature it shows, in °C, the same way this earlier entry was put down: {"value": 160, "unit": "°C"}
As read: {"value": 72, "unit": "°C"}
